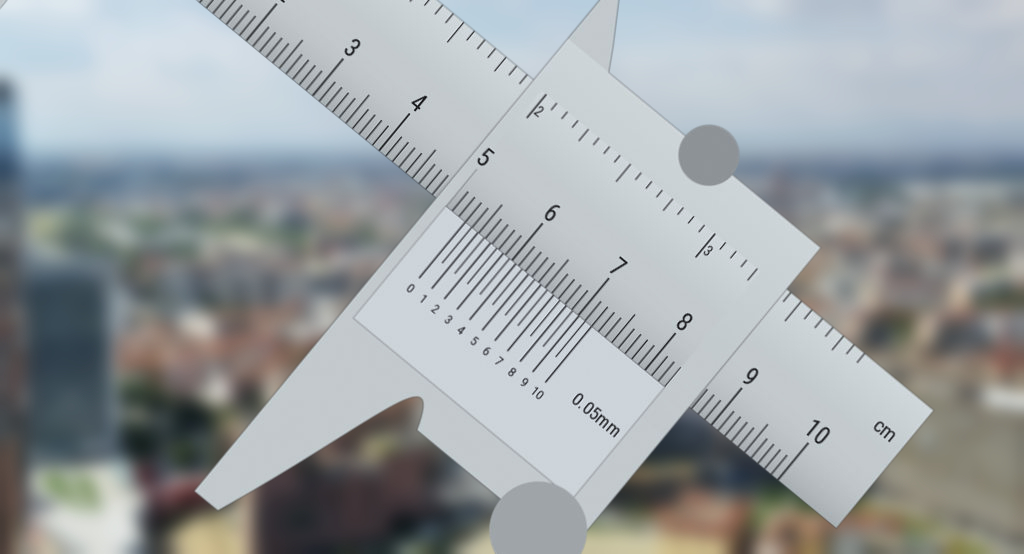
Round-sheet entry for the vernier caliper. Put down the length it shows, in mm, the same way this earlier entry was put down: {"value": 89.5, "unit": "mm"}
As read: {"value": 53.0, "unit": "mm"}
